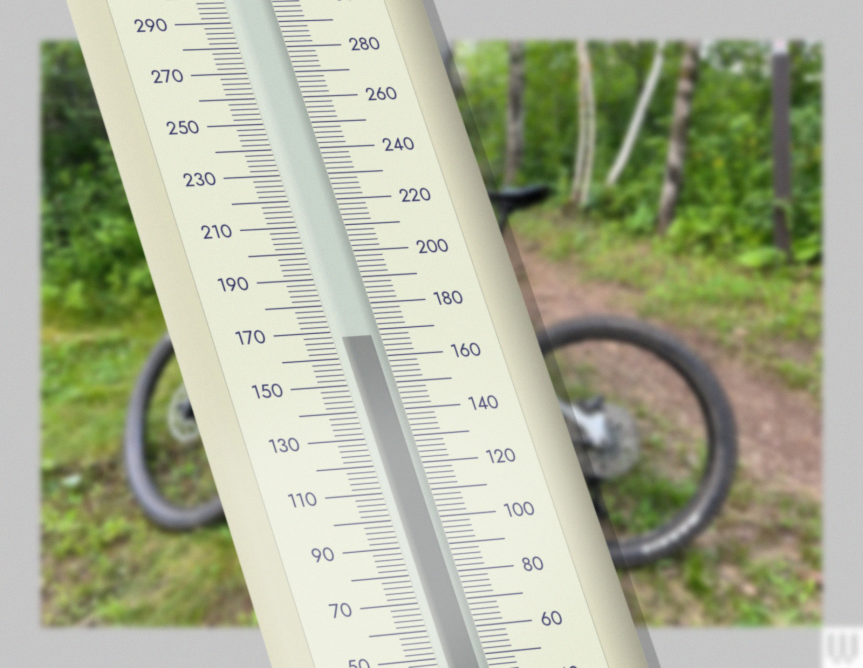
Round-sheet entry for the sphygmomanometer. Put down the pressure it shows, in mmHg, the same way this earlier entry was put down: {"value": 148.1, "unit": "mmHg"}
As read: {"value": 168, "unit": "mmHg"}
